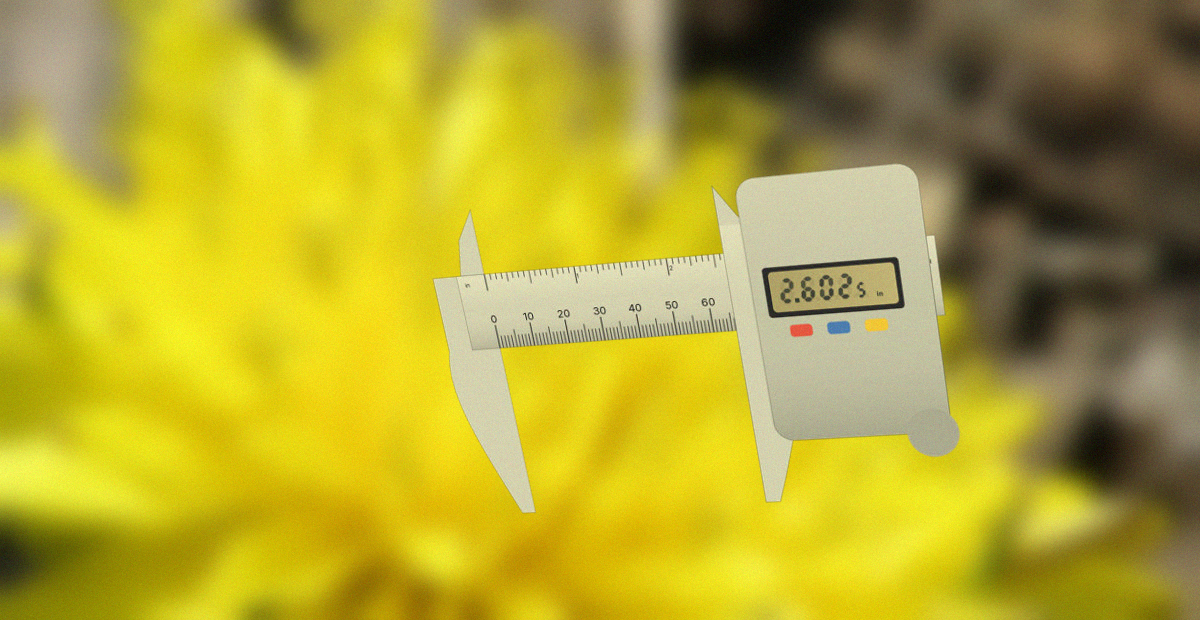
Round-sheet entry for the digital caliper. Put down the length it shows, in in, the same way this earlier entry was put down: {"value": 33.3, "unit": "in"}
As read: {"value": 2.6025, "unit": "in"}
